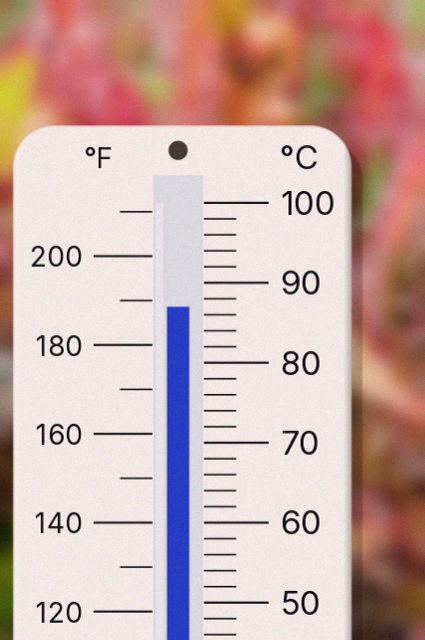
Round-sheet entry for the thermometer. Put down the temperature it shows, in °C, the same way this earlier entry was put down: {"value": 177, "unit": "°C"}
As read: {"value": 87, "unit": "°C"}
